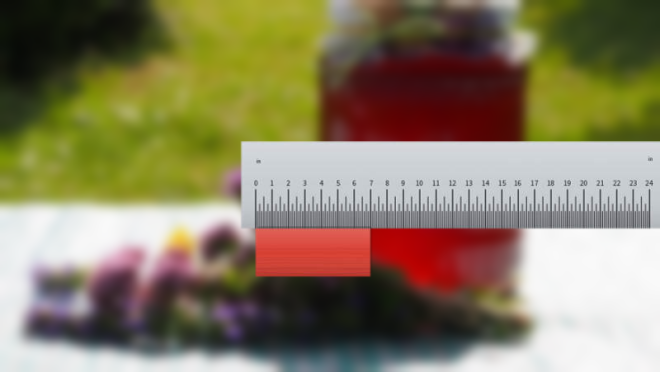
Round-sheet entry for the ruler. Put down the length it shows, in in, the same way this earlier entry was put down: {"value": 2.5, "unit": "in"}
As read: {"value": 7, "unit": "in"}
